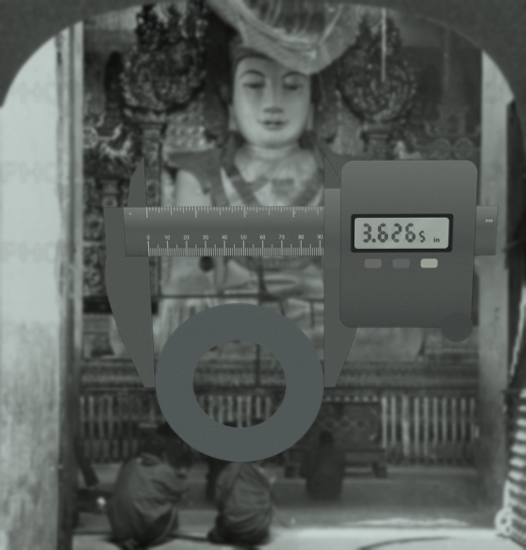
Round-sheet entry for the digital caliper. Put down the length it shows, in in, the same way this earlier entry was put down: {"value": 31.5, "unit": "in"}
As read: {"value": 3.6265, "unit": "in"}
